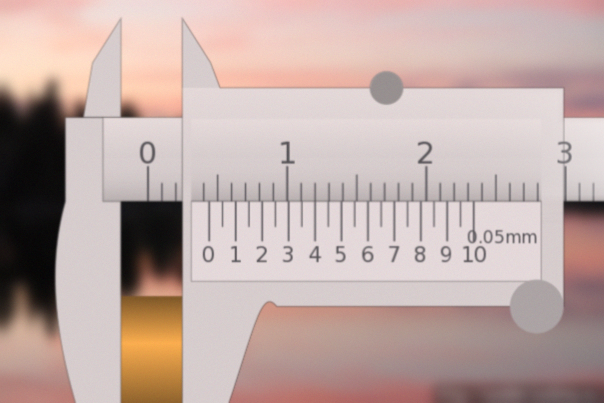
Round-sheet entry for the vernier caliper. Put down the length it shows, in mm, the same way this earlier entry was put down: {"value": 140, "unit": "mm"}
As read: {"value": 4.4, "unit": "mm"}
